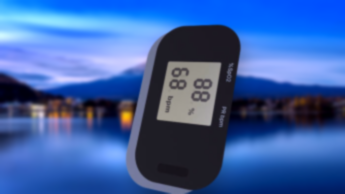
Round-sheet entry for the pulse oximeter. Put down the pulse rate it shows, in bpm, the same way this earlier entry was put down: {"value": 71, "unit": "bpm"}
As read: {"value": 68, "unit": "bpm"}
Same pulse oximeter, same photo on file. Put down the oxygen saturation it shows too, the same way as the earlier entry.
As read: {"value": 88, "unit": "%"}
